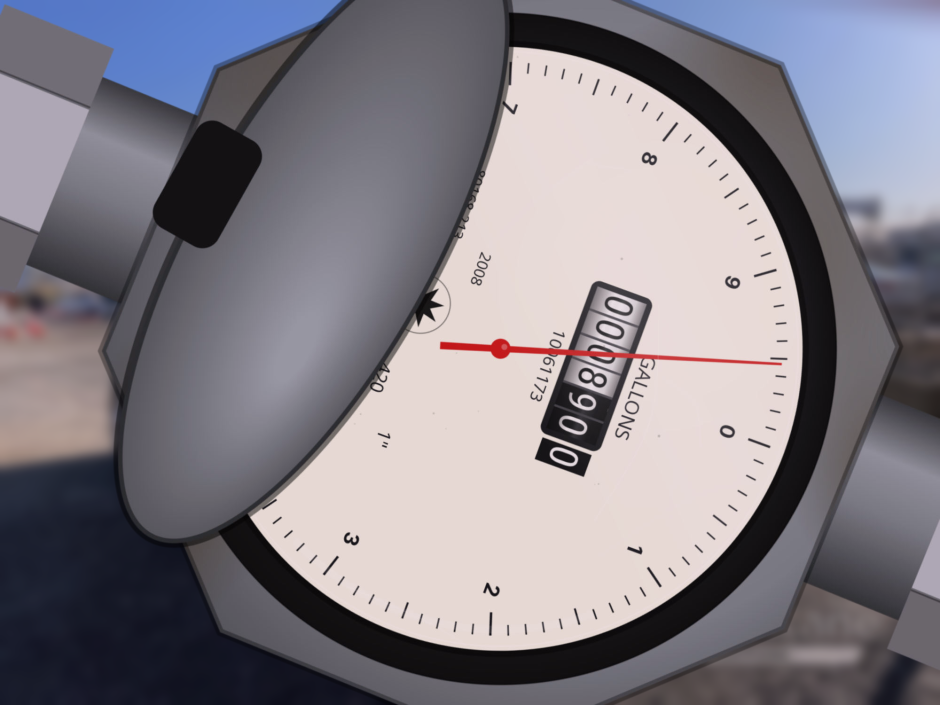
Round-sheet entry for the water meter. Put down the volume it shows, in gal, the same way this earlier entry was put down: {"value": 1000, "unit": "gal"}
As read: {"value": 8899.5, "unit": "gal"}
